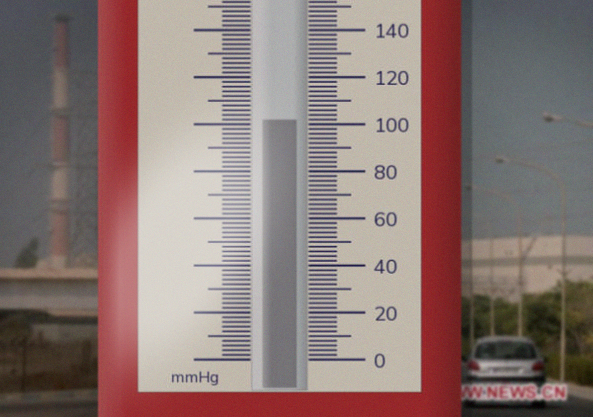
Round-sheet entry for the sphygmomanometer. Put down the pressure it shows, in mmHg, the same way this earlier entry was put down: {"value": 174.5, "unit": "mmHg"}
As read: {"value": 102, "unit": "mmHg"}
